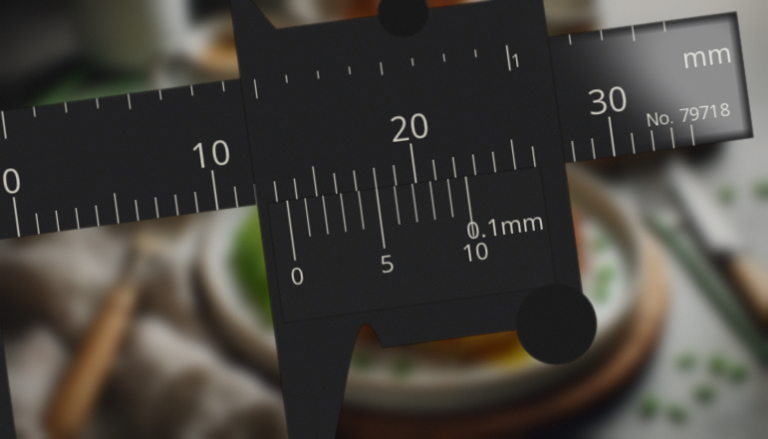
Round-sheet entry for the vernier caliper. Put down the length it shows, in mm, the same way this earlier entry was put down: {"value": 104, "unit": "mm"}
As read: {"value": 13.5, "unit": "mm"}
